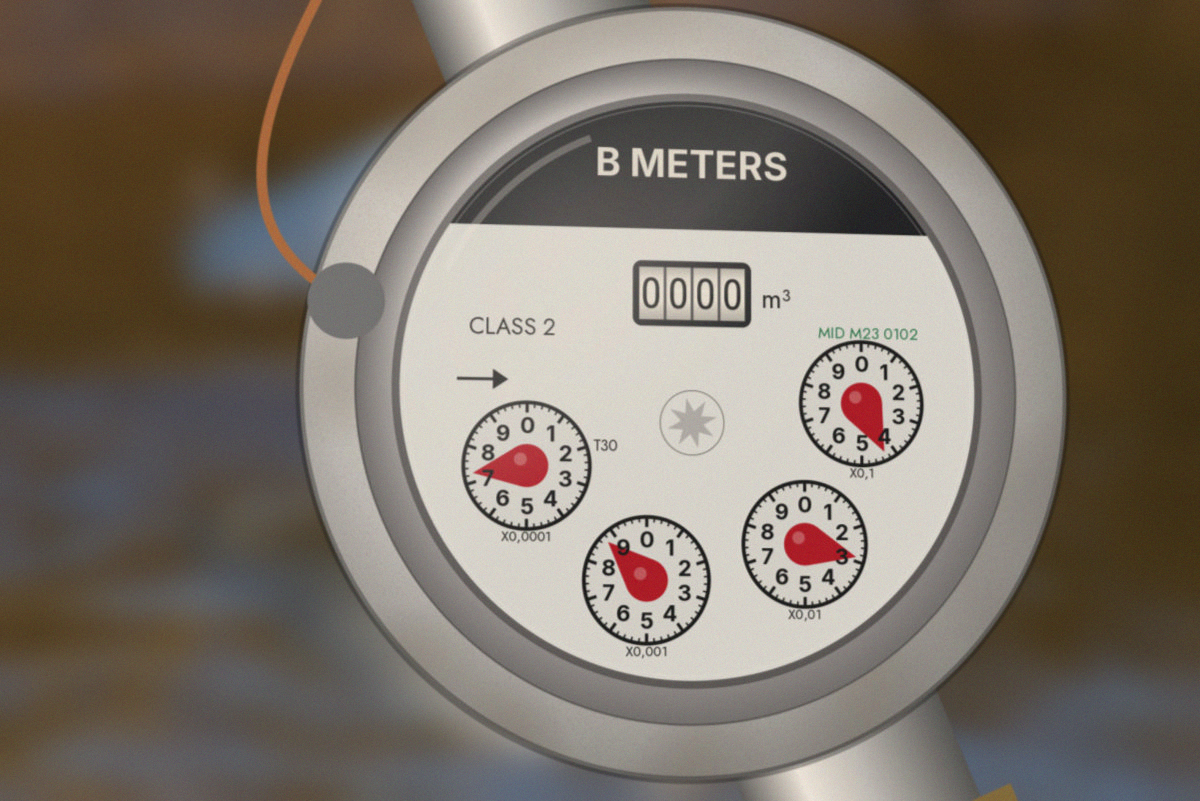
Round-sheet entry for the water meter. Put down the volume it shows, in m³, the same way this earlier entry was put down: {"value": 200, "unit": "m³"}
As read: {"value": 0.4287, "unit": "m³"}
